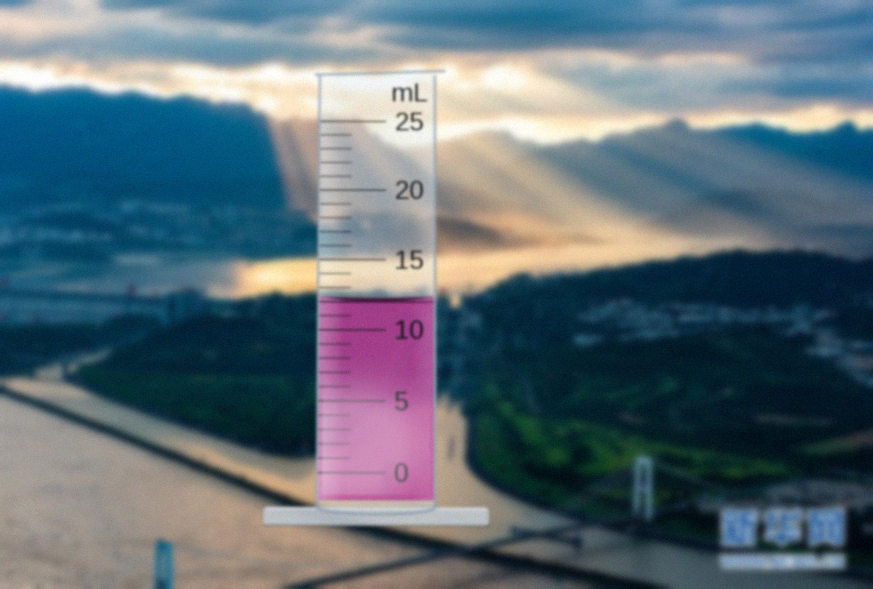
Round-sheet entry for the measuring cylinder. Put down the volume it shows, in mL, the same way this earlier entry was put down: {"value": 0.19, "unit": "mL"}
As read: {"value": 12, "unit": "mL"}
